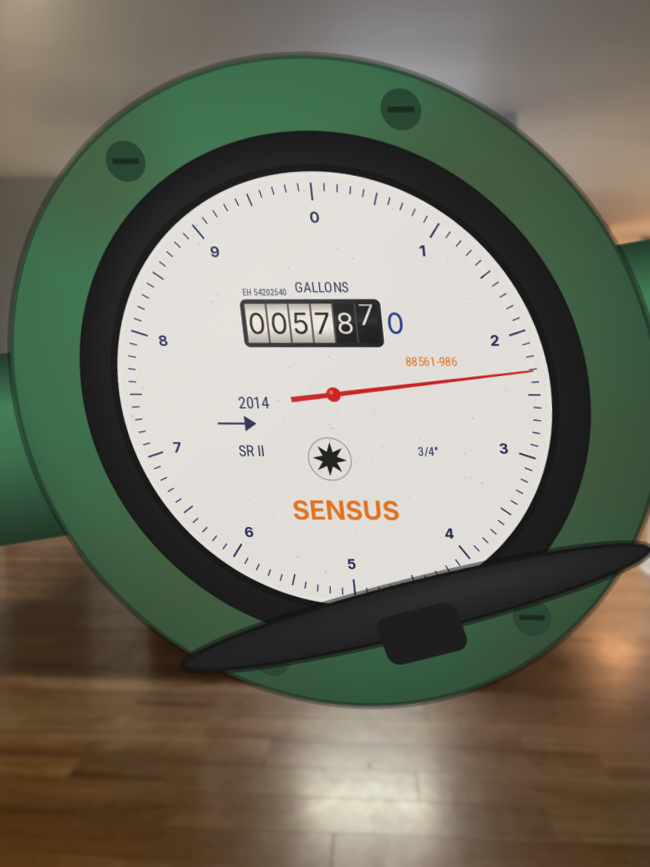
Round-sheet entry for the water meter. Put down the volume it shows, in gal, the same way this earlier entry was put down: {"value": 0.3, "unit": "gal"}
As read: {"value": 57872.3, "unit": "gal"}
